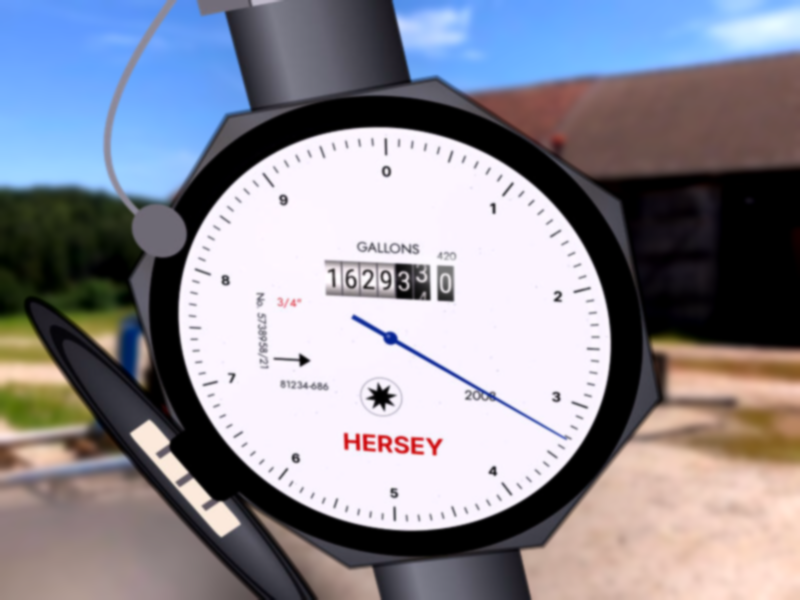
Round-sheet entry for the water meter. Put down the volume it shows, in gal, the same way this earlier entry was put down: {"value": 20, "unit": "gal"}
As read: {"value": 1629333.3, "unit": "gal"}
